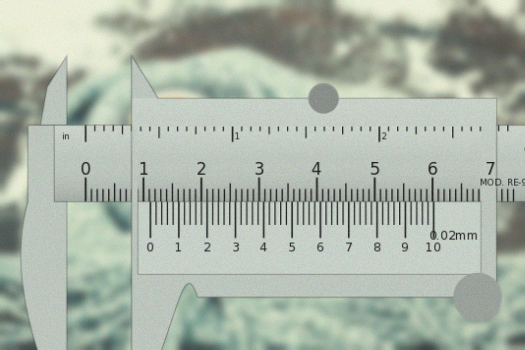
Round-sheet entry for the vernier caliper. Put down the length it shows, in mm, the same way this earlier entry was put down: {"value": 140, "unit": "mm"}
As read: {"value": 11.2, "unit": "mm"}
